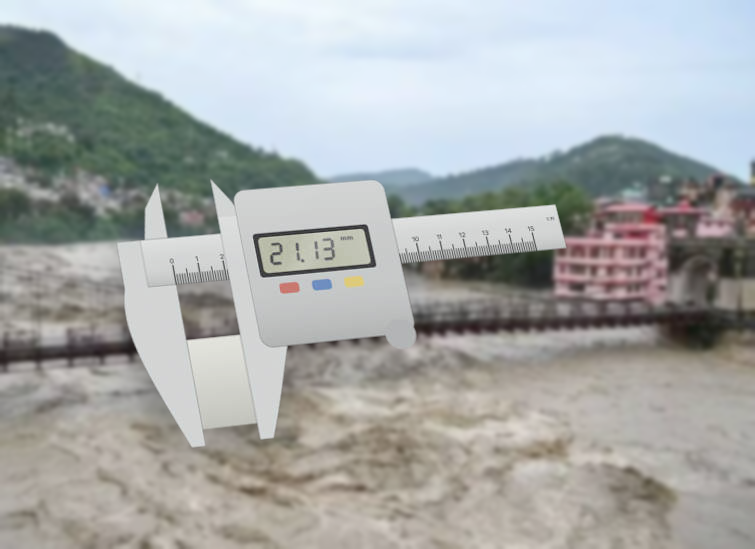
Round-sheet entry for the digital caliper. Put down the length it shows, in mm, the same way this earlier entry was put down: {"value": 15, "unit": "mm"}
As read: {"value": 21.13, "unit": "mm"}
